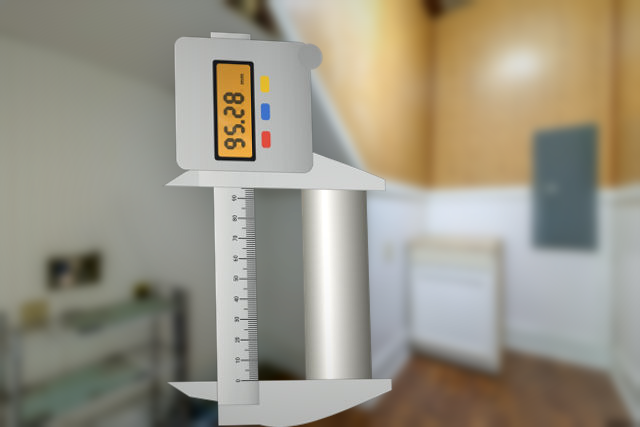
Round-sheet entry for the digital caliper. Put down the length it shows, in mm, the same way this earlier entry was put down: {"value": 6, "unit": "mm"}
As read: {"value": 95.28, "unit": "mm"}
